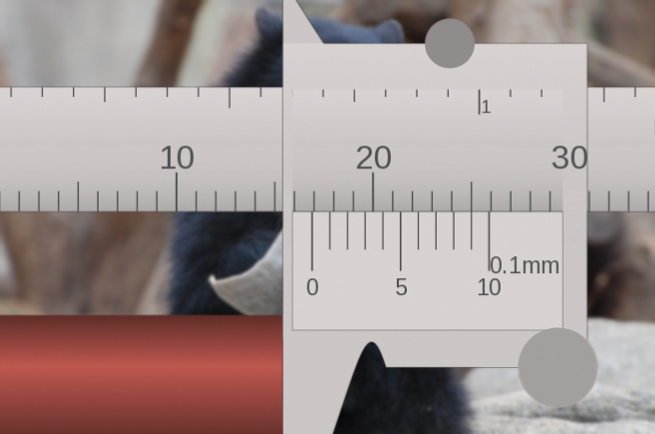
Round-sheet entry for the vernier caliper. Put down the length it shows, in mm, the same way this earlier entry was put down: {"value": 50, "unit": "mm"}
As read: {"value": 16.9, "unit": "mm"}
